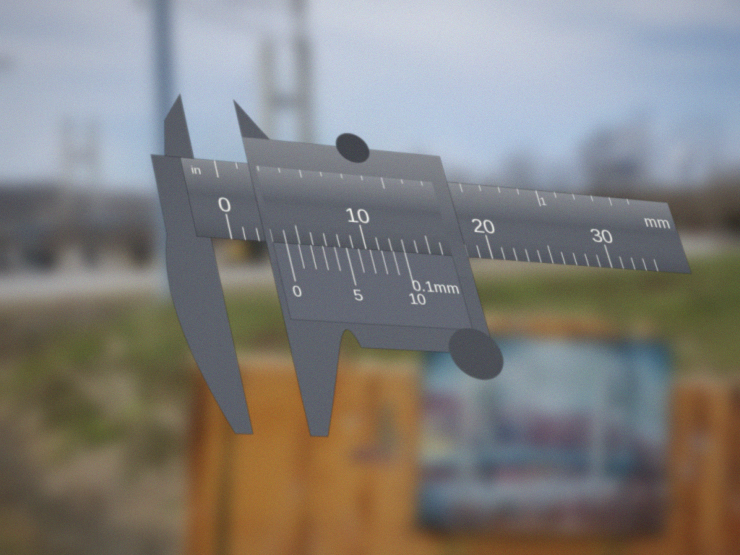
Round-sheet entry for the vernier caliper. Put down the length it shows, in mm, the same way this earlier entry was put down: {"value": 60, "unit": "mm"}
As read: {"value": 4.0, "unit": "mm"}
